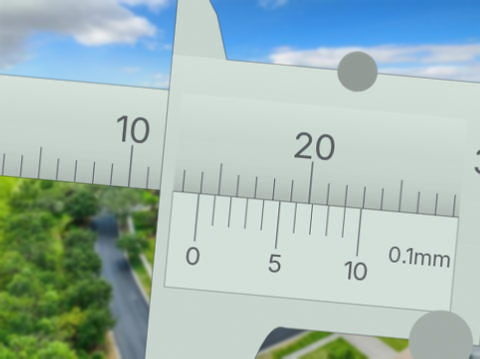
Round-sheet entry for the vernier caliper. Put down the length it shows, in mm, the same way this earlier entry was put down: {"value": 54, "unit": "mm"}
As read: {"value": 13.9, "unit": "mm"}
